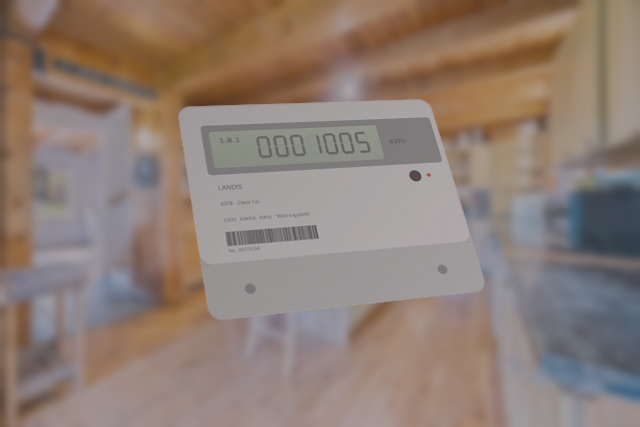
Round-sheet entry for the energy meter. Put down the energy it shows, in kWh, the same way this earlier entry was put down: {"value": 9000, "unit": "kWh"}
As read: {"value": 1005, "unit": "kWh"}
